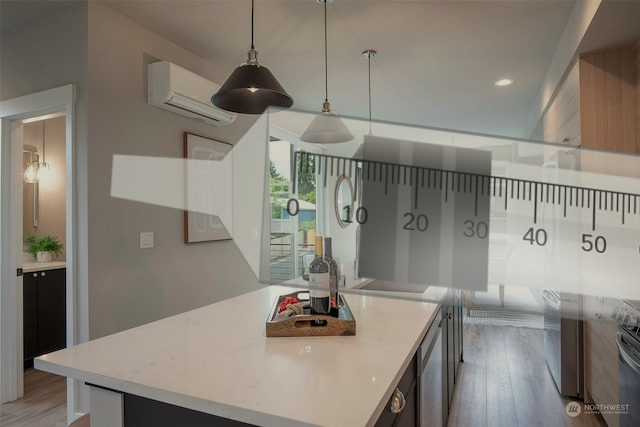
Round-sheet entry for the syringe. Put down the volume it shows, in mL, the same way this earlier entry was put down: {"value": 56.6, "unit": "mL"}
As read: {"value": 11, "unit": "mL"}
